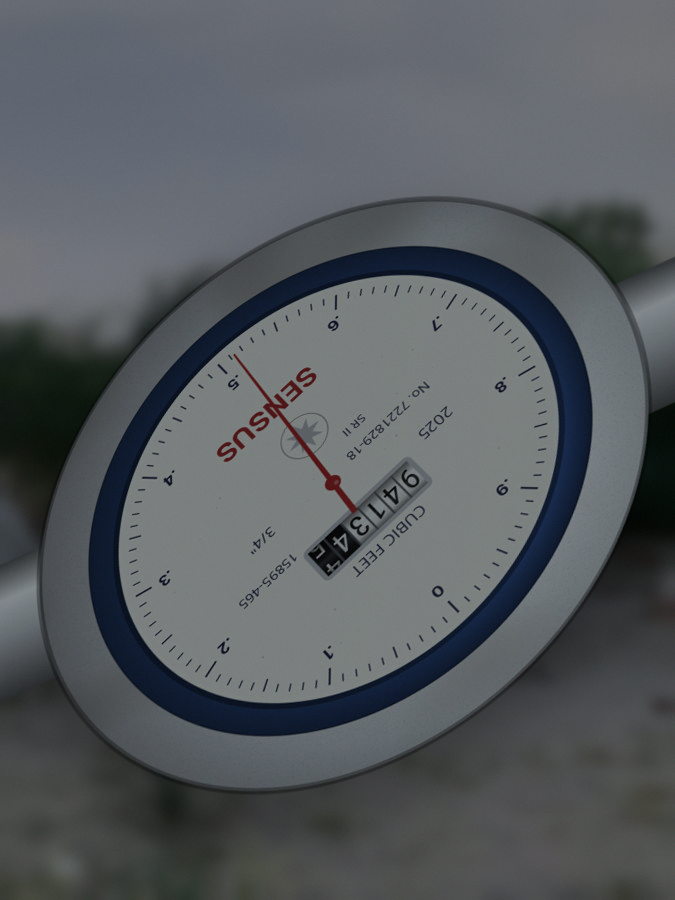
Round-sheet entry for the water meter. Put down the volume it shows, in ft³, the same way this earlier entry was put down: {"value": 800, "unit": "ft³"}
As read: {"value": 941344.51, "unit": "ft³"}
